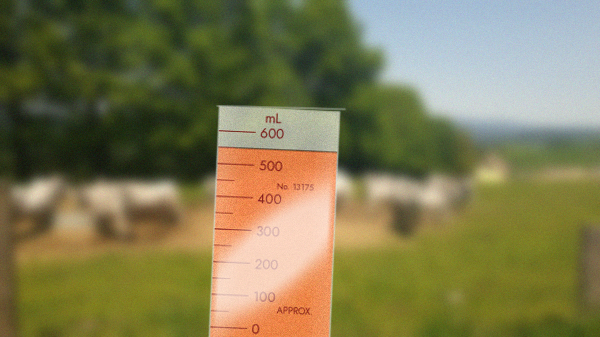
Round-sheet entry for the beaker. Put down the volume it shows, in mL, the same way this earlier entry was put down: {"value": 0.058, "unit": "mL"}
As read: {"value": 550, "unit": "mL"}
